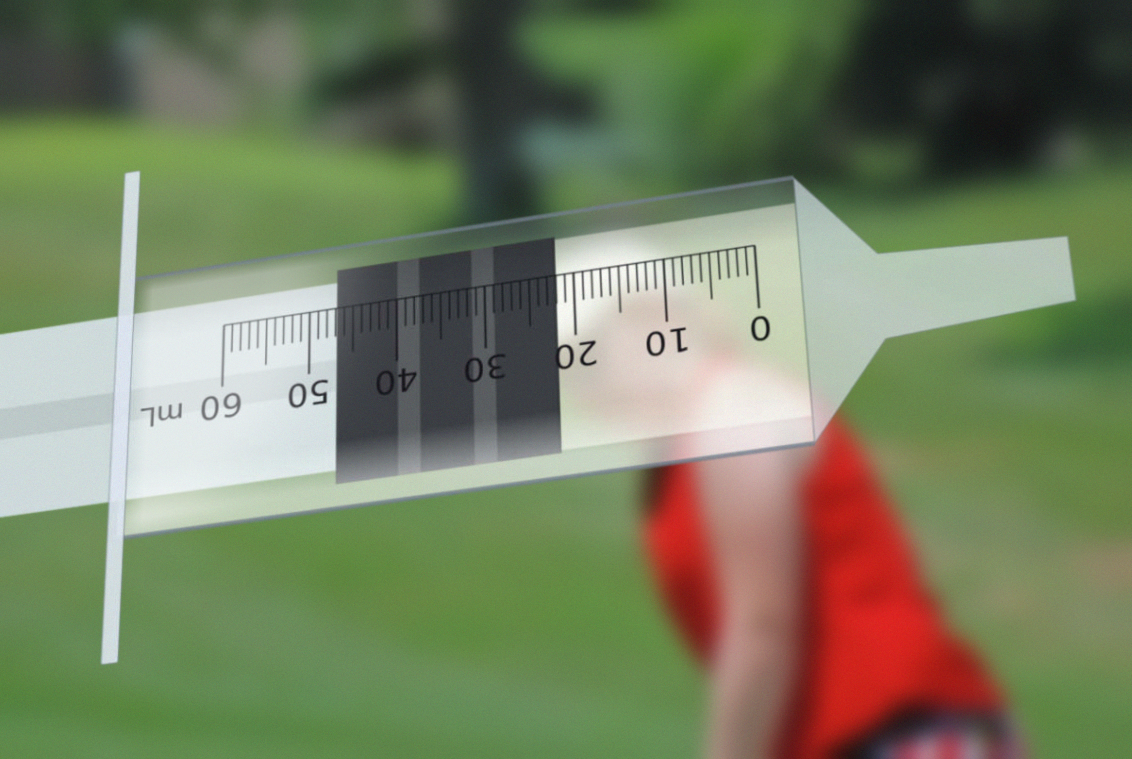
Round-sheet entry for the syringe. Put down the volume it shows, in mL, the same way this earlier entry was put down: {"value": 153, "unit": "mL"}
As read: {"value": 22, "unit": "mL"}
